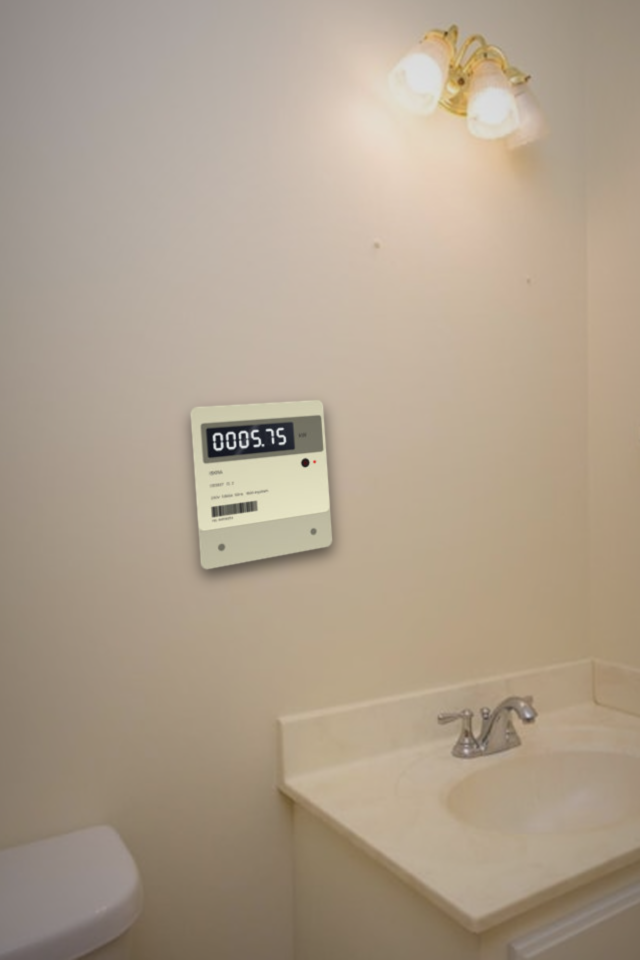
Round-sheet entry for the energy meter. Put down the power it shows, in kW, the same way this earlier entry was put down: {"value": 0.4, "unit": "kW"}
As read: {"value": 5.75, "unit": "kW"}
